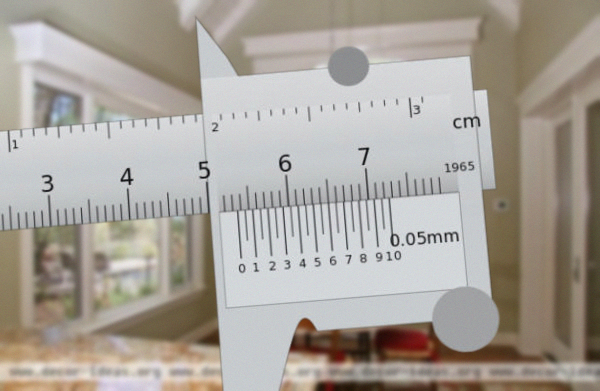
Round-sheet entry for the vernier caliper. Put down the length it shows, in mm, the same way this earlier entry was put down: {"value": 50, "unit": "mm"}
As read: {"value": 53.6, "unit": "mm"}
